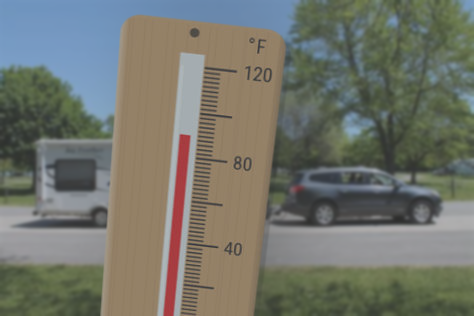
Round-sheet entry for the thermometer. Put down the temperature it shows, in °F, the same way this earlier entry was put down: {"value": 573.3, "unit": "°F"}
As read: {"value": 90, "unit": "°F"}
